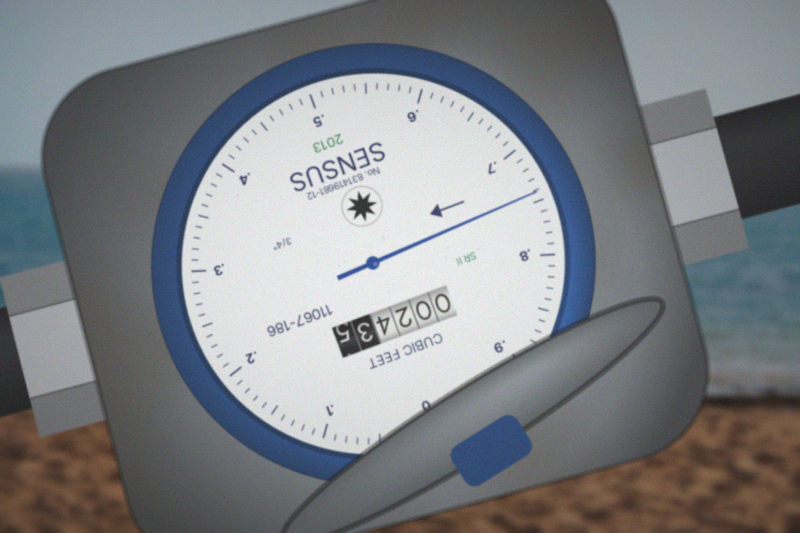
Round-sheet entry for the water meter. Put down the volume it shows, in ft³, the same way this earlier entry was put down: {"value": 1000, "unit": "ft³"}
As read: {"value": 2434.74, "unit": "ft³"}
